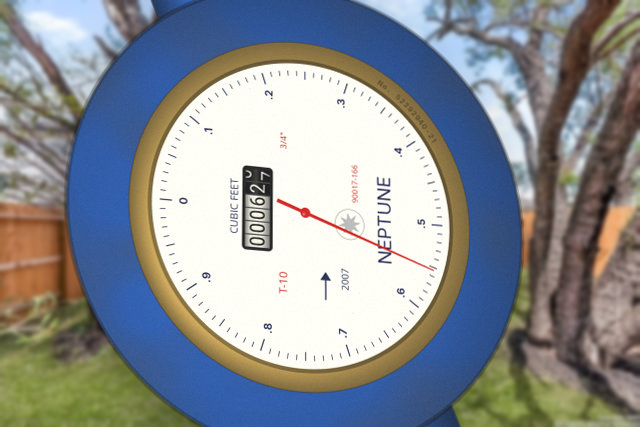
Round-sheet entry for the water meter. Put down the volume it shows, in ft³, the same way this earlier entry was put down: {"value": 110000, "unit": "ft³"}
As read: {"value": 626.55, "unit": "ft³"}
